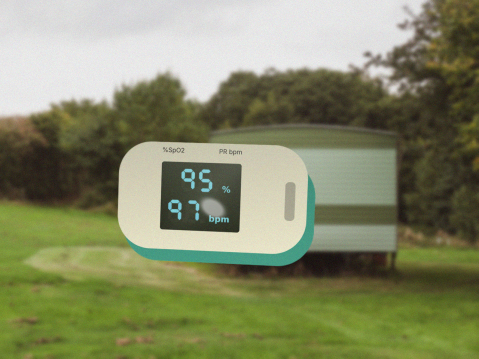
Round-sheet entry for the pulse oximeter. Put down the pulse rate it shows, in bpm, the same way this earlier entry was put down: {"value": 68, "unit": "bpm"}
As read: {"value": 97, "unit": "bpm"}
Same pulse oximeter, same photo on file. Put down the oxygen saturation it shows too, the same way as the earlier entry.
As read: {"value": 95, "unit": "%"}
